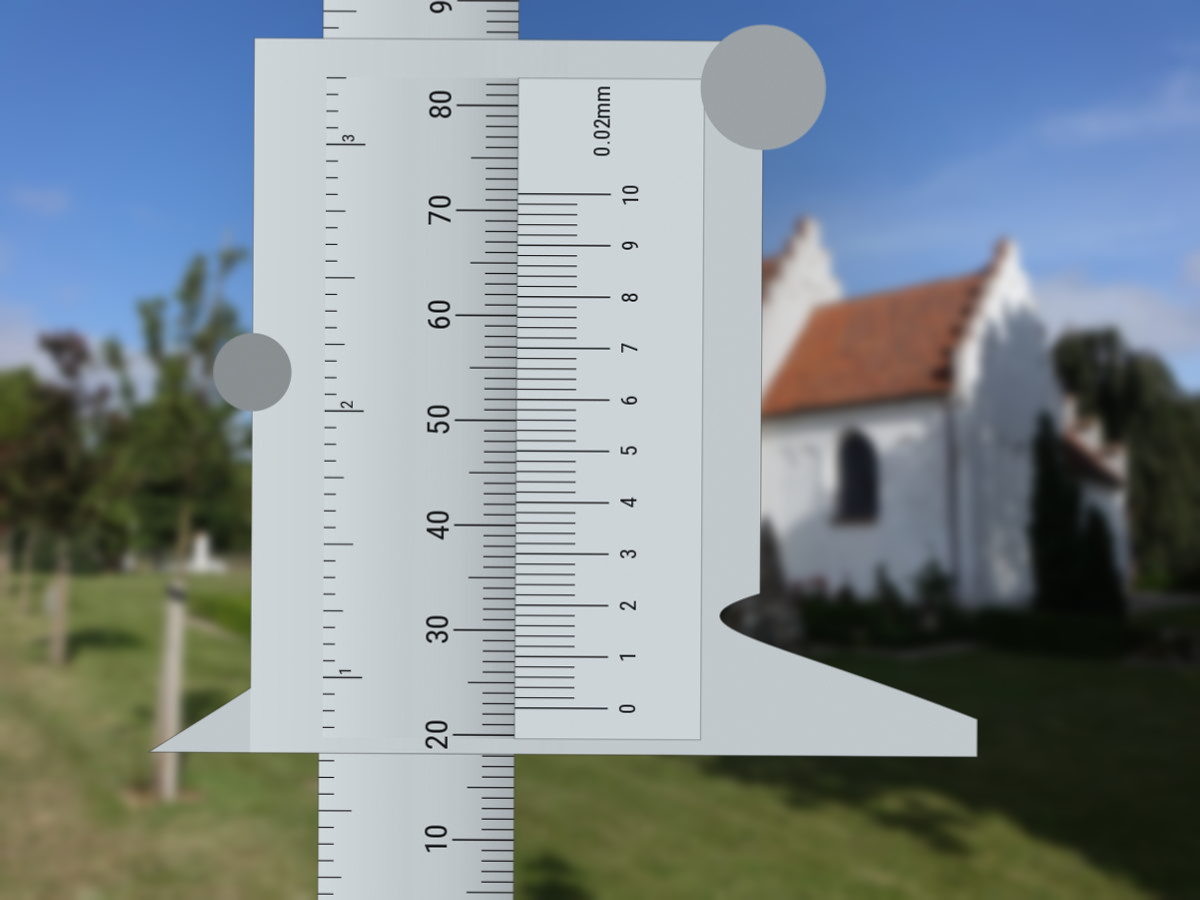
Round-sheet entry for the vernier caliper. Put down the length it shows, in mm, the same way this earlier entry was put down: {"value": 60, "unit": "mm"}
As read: {"value": 22.6, "unit": "mm"}
